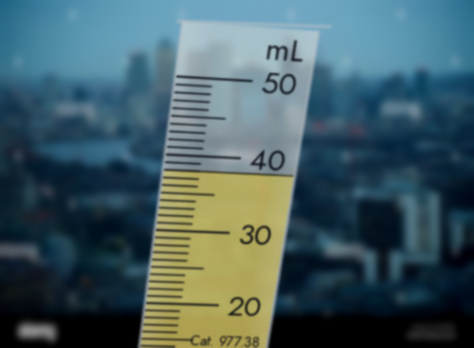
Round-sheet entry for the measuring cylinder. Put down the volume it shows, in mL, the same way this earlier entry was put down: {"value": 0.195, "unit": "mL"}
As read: {"value": 38, "unit": "mL"}
